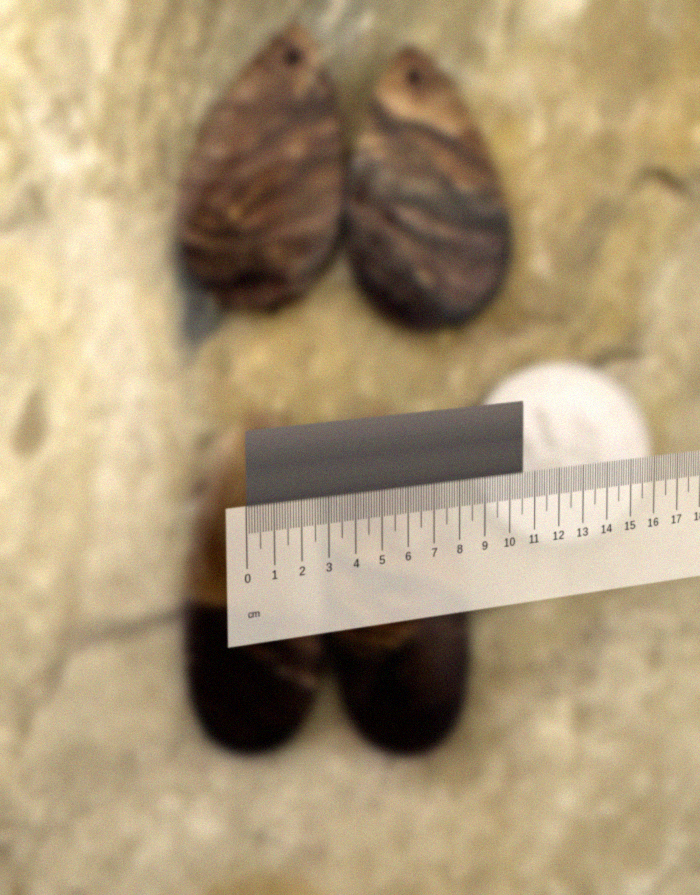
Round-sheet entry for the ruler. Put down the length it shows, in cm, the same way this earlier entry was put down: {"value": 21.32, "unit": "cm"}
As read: {"value": 10.5, "unit": "cm"}
